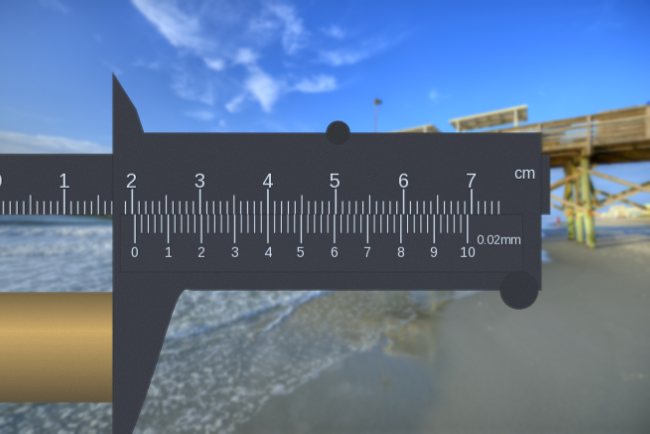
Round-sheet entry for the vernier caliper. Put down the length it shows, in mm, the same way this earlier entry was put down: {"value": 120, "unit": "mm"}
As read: {"value": 20.4, "unit": "mm"}
